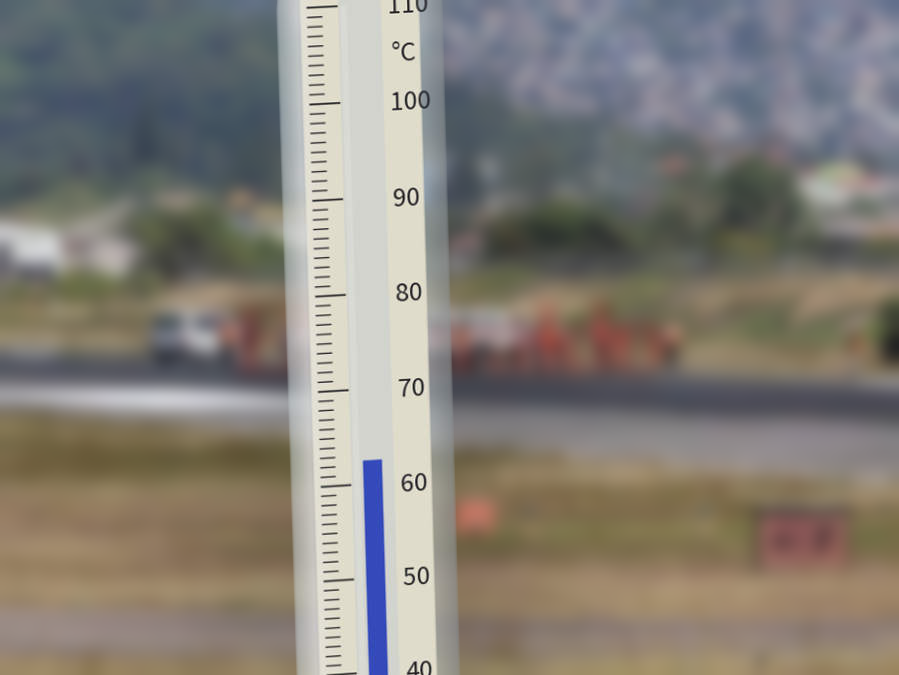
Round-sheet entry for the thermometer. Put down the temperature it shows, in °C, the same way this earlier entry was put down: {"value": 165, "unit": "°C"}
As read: {"value": 62.5, "unit": "°C"}
